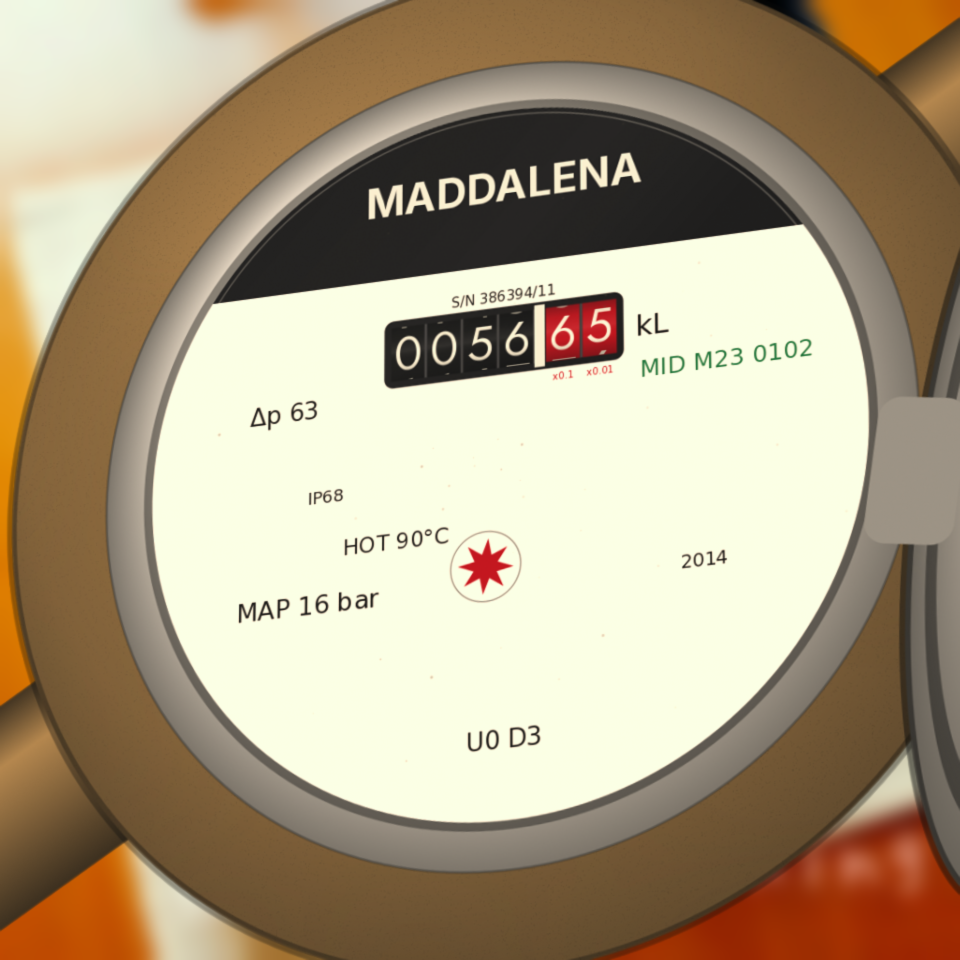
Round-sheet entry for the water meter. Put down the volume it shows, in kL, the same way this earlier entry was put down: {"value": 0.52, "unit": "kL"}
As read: {"value": 56.65, "unit": "kL"}
